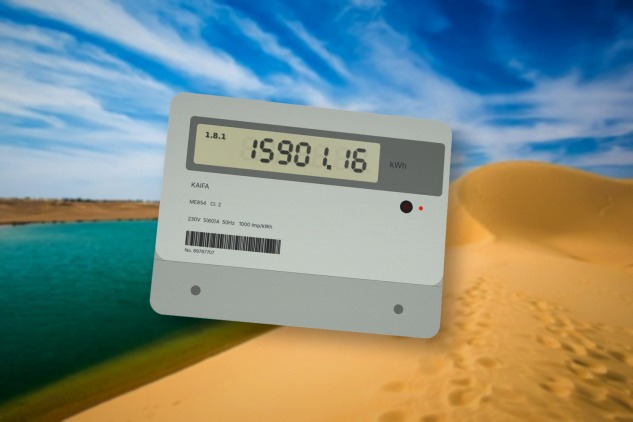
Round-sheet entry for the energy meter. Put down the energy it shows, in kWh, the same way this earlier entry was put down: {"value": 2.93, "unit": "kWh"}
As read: {"value": 15901.16, "unit": "kWh"}
